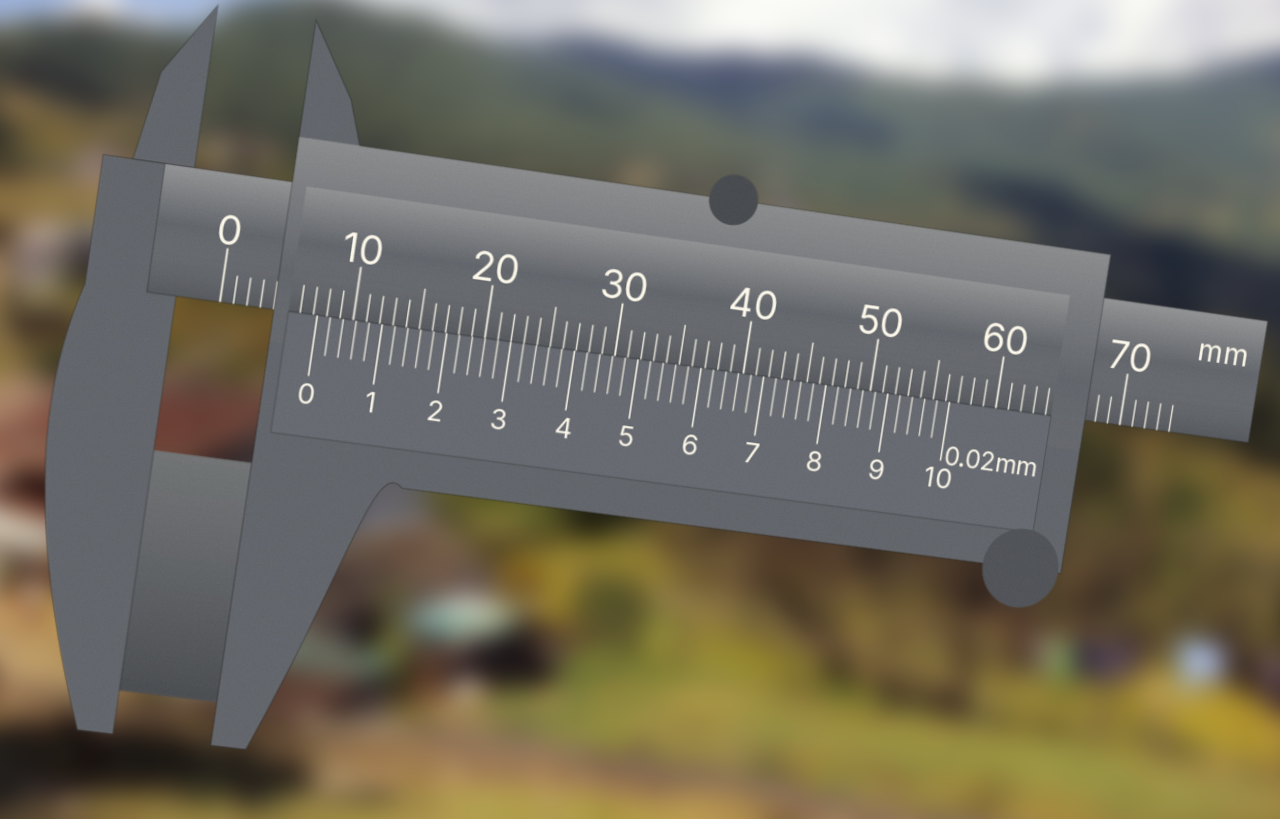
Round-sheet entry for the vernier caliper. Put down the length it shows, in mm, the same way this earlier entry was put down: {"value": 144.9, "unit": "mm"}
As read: {"value": 7.3, "unit": "mm"}
